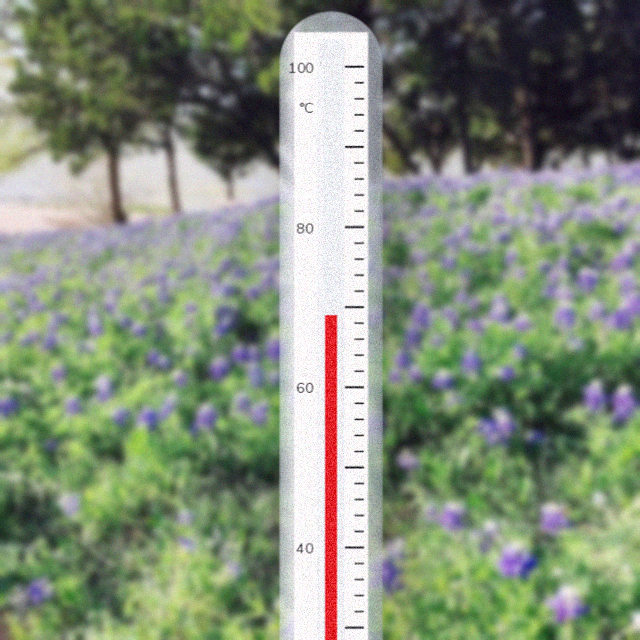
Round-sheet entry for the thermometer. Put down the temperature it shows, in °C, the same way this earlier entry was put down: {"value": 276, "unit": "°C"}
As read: {"value": 69, "unit": "°C"}
